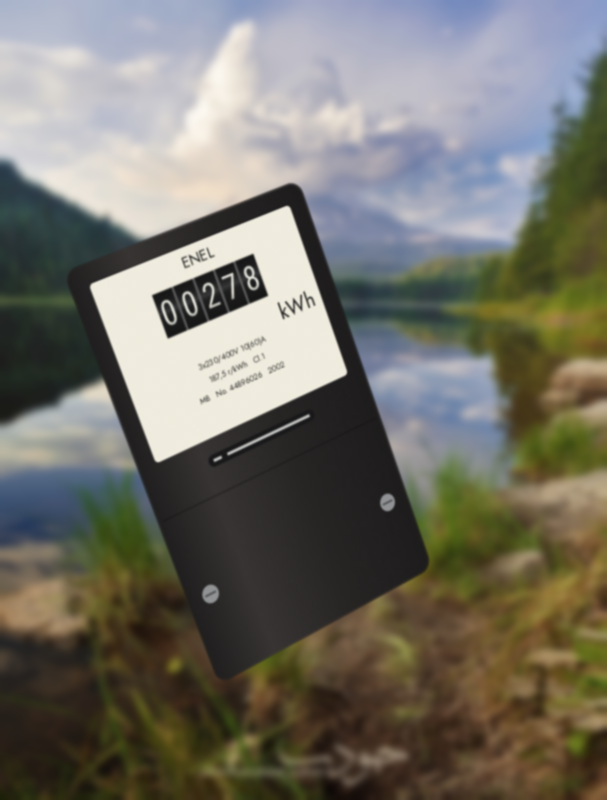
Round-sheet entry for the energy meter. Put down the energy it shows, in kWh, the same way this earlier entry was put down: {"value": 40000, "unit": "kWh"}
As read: {"value": 278, "unit": "kWh"}
